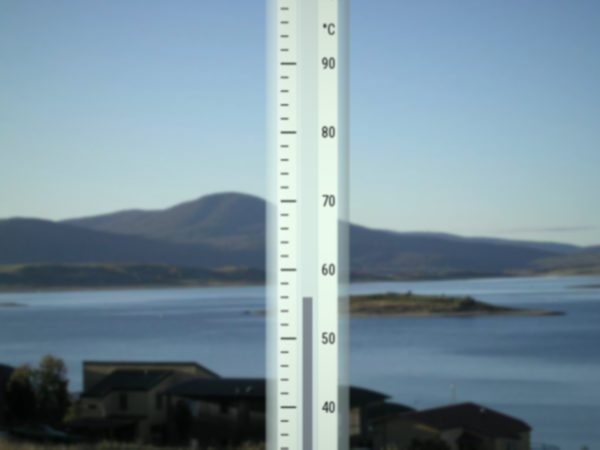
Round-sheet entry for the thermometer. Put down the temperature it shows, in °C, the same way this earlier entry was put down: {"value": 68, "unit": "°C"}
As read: {"value": 56, "unit": "°C"}
